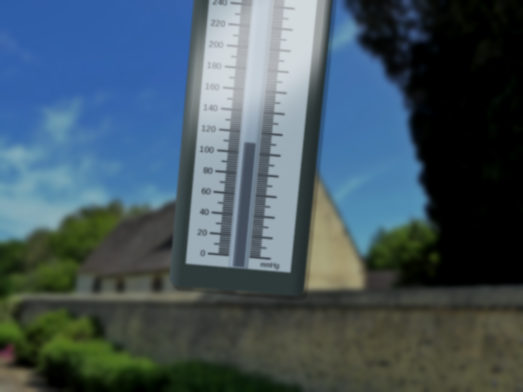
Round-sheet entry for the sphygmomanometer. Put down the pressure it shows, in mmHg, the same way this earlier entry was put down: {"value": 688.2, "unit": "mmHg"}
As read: {"value": 110, "unit": "mmHg"}
